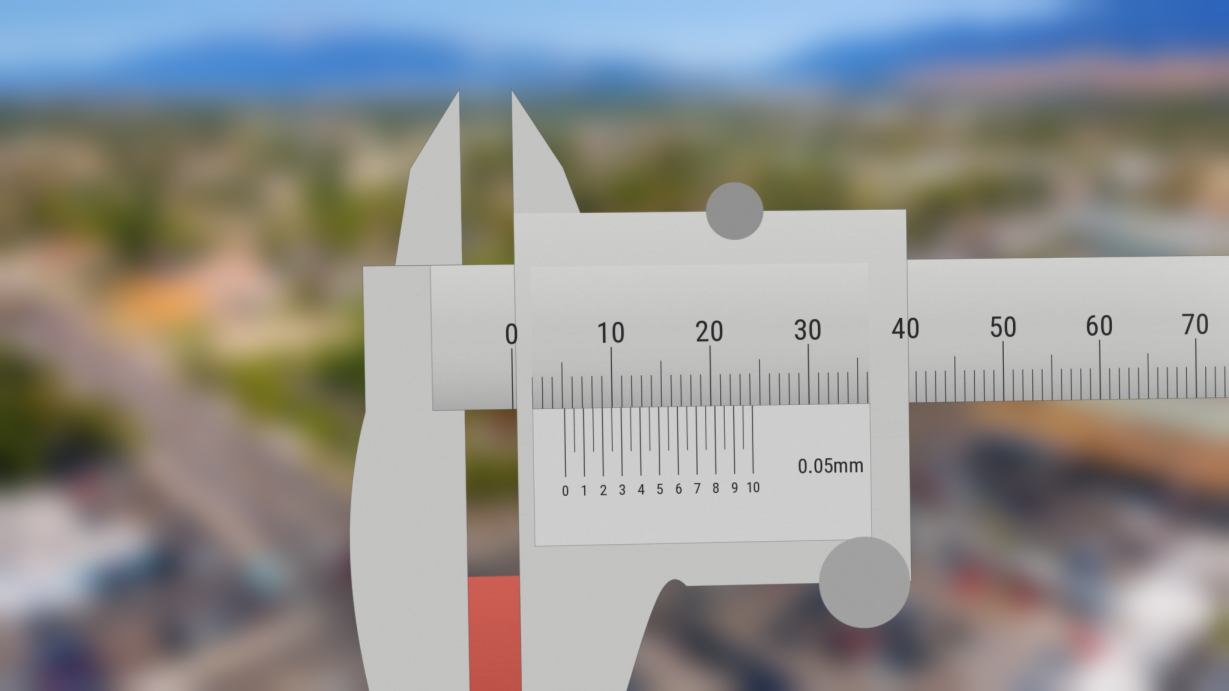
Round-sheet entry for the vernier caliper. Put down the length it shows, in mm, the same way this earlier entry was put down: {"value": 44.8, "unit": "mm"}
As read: {"value": 5.2, "unit": "mm"}
